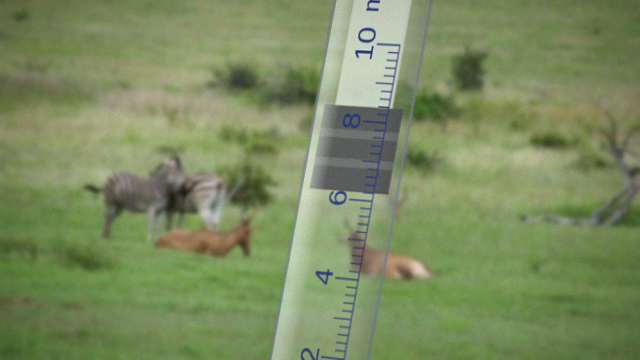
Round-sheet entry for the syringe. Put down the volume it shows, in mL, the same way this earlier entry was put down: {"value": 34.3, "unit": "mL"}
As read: {"value": 6.2, "unit": "mL"}
